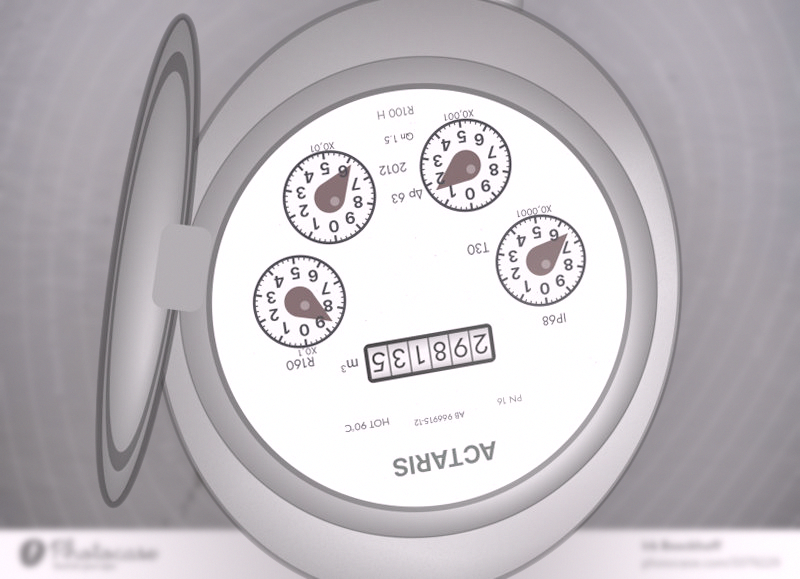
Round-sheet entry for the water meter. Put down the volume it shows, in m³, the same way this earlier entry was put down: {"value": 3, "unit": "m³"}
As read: {"value": 298135.8616, "unit": "m³"}
